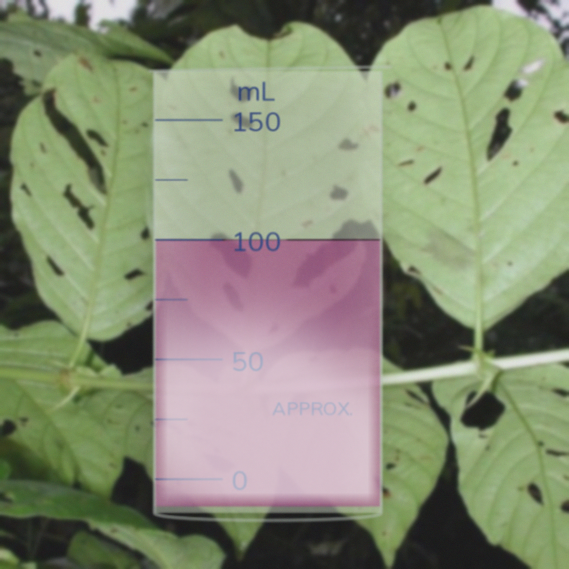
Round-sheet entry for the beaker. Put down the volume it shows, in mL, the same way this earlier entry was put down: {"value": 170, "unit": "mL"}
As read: {"value": 100, "unit": "mL"}
